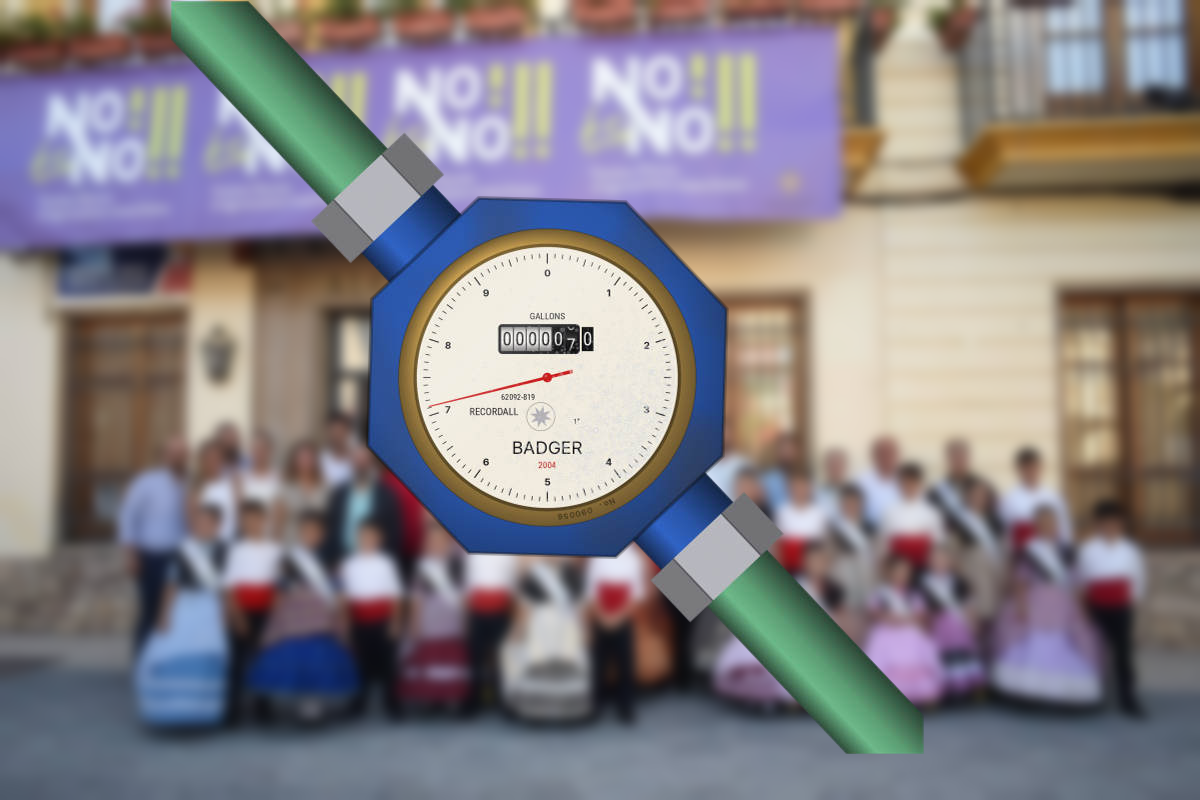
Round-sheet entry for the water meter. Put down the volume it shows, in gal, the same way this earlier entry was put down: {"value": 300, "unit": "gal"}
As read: {"value": 67.1, "unit": "gal"}
